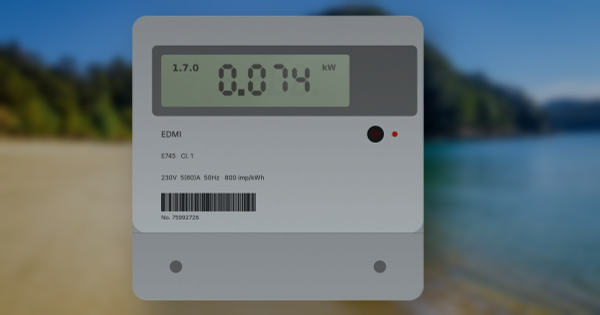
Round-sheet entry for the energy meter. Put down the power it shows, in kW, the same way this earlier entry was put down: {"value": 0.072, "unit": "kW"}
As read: {"value": 0.074, "unit": "kW"}
